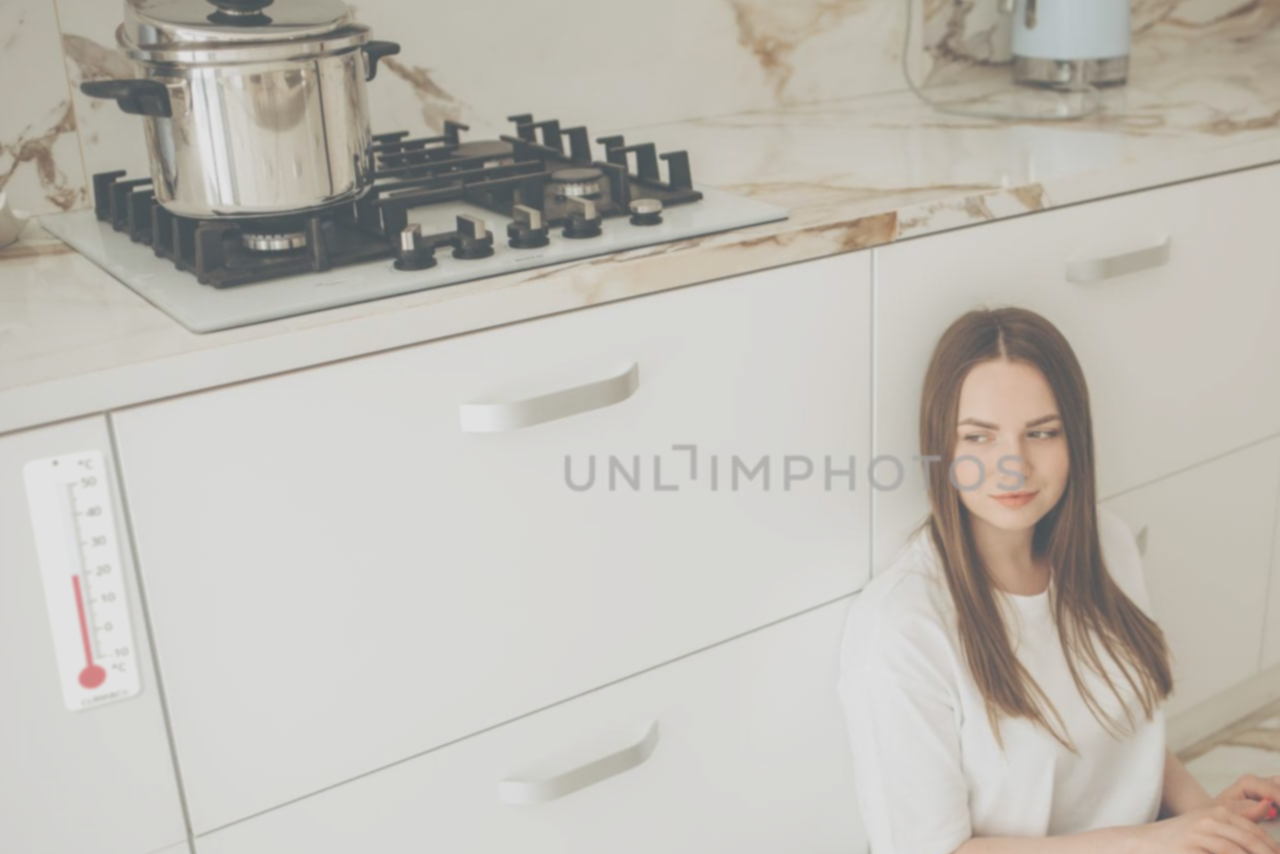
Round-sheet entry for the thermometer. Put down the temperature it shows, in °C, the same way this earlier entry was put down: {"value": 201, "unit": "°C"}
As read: {"value": 20, "unit": "°C"}
